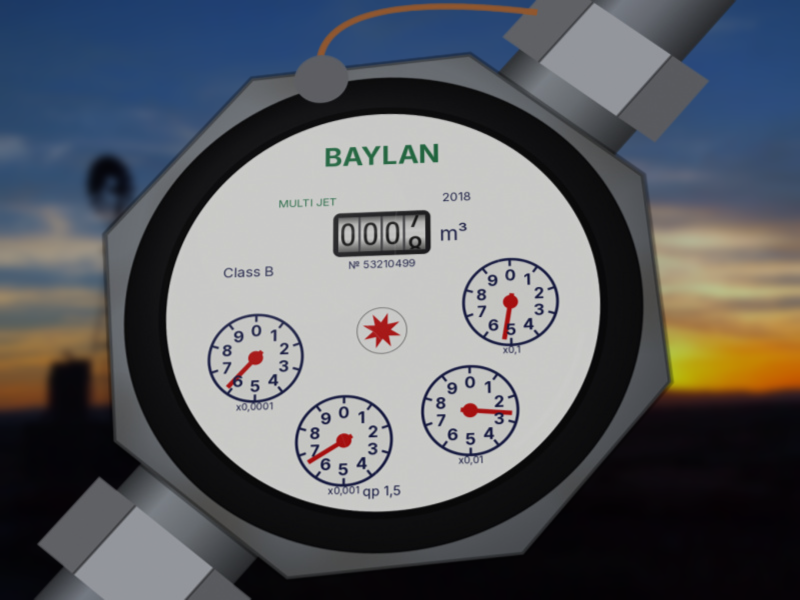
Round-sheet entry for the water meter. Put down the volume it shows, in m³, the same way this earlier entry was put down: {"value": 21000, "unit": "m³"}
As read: {"value": 7.5266, "unit": "m³"}
